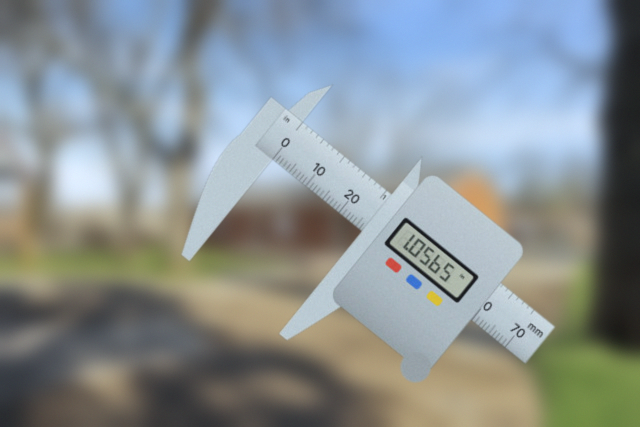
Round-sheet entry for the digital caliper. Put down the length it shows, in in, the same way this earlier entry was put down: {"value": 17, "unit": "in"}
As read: {"value": 1.0565, "unit": "in"}
